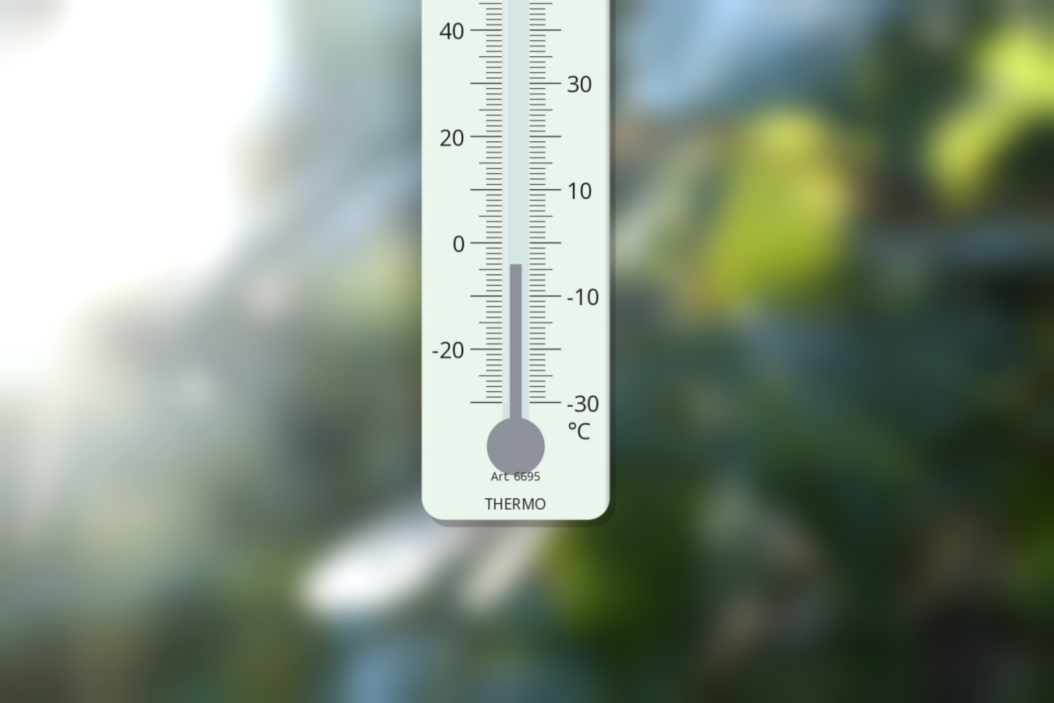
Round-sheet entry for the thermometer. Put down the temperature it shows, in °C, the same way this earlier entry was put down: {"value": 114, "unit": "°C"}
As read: {"value": -4, "unit": "°C"}
